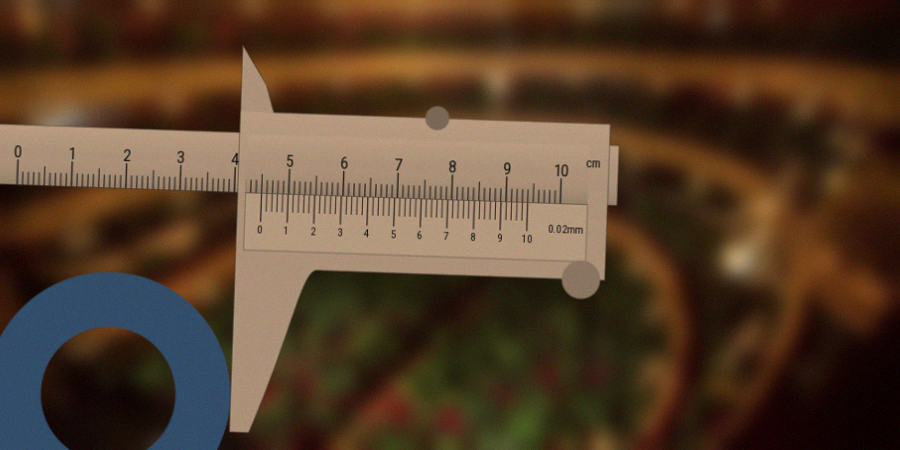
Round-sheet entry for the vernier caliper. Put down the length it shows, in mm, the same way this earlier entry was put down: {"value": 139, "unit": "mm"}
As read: {"value": 45.0, "unit": "mm"}
